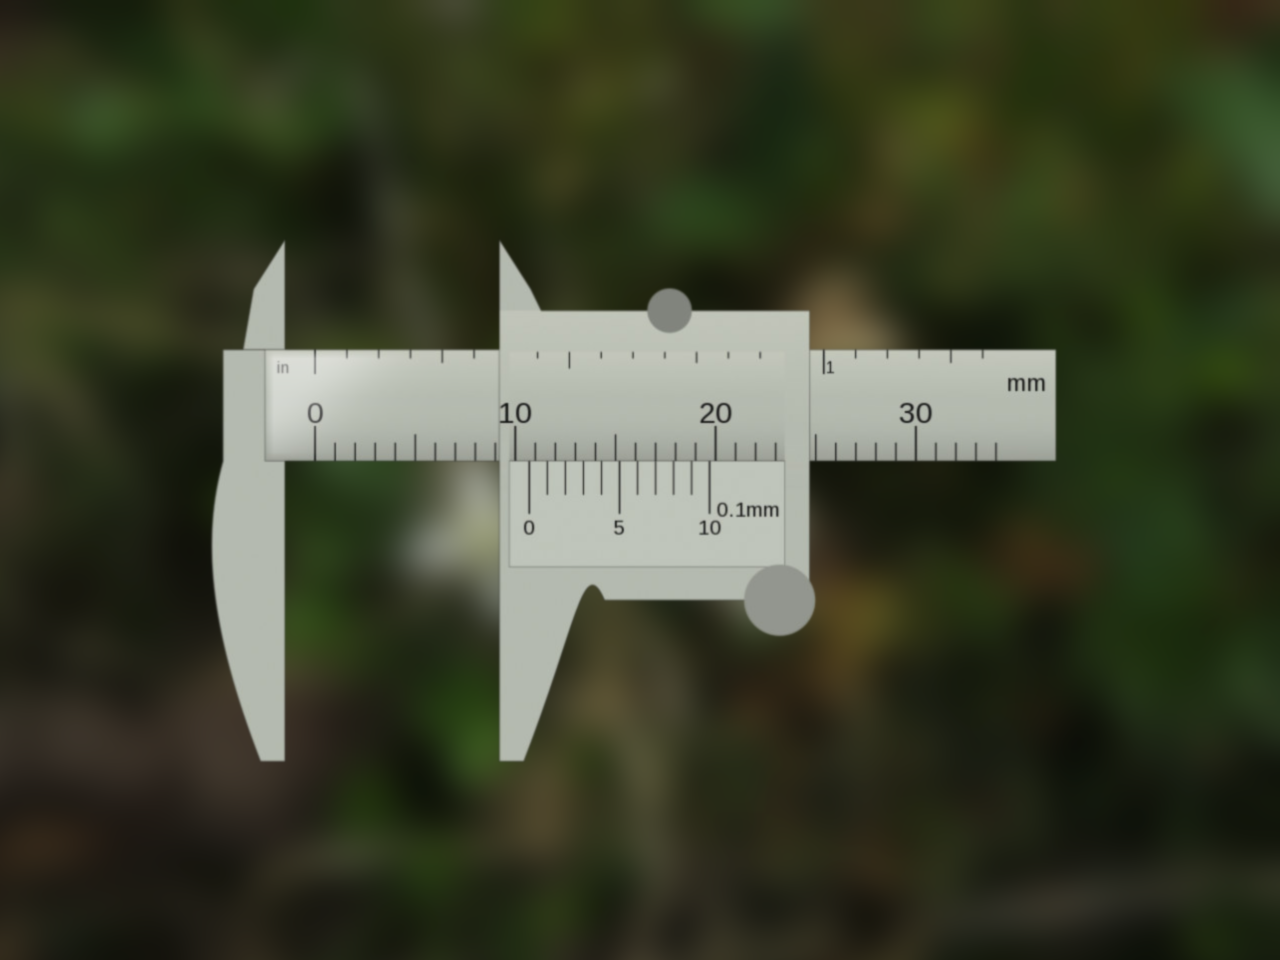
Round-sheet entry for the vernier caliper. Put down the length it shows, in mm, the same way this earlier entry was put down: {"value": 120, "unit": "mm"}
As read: {"value": 10.7, "unit": "mm"}
